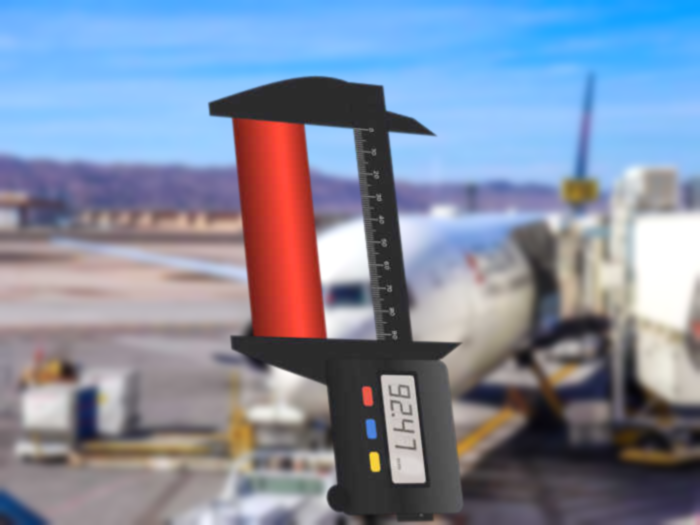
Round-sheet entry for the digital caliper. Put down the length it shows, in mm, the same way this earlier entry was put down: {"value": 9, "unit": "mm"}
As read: {"value": 92.47, "unit": "mm"}
